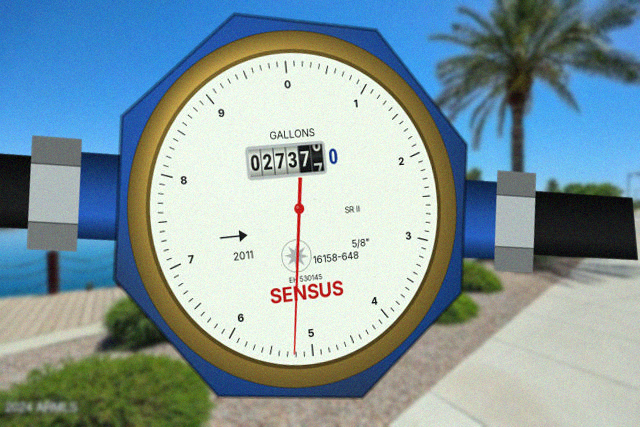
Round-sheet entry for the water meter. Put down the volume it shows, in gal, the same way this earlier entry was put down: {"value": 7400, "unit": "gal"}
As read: {"value": 273765.2, "unit": "gal"}
